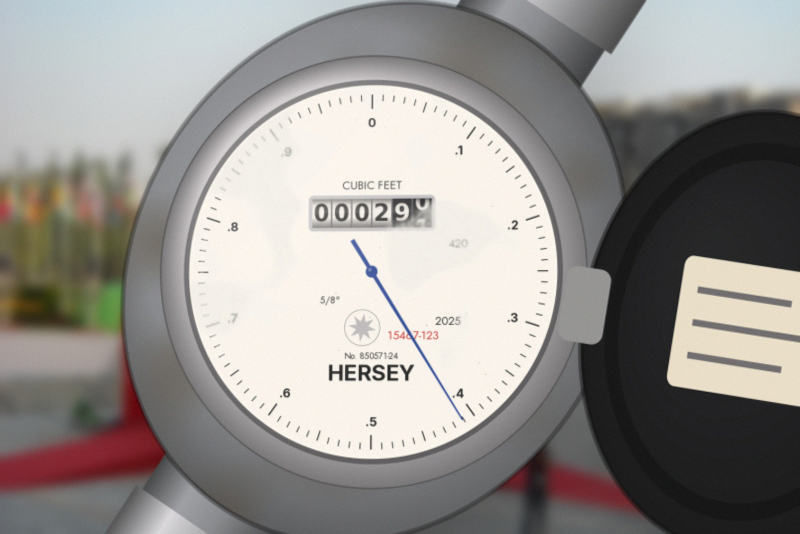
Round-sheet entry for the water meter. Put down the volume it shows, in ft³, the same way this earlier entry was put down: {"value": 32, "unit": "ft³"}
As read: {"value": 290.41, "unit": "ft³"}
